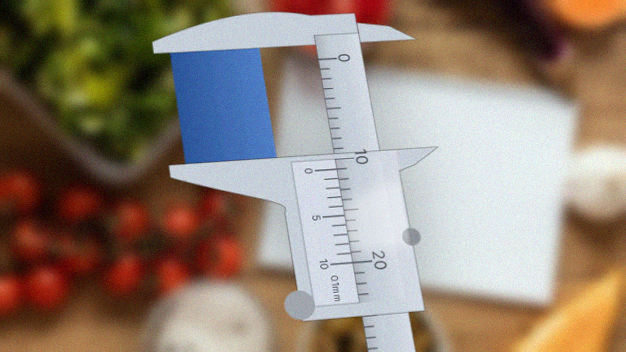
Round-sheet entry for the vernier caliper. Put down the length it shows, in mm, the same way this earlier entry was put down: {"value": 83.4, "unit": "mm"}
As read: {"value": 11.0, "unit": "mm"}
